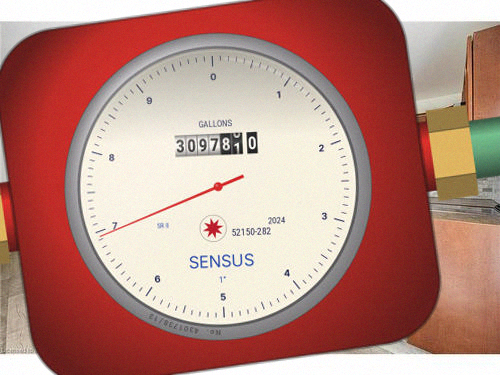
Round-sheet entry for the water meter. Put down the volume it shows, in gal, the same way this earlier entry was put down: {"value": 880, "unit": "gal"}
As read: {"value": 3097806.9, "unit": "gal"}
